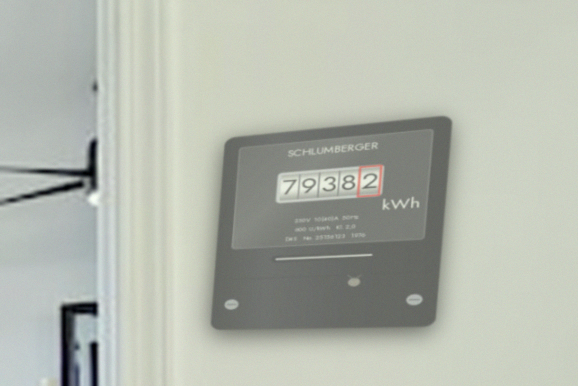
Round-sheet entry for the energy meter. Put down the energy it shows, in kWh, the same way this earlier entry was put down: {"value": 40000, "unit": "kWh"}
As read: {"value": 7938.2, "unit": "kWh"}
